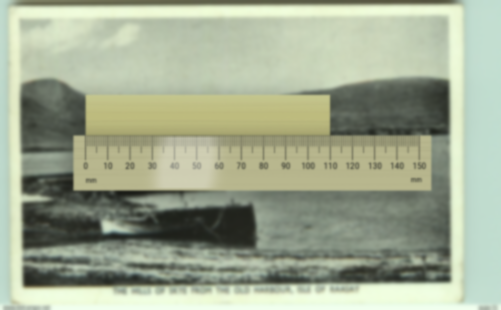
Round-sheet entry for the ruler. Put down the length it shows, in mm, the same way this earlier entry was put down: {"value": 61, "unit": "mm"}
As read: {"value": 110, "unit": "mm"}
